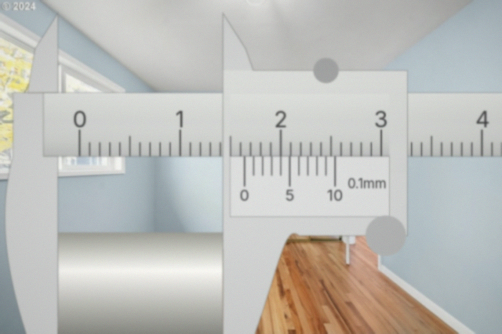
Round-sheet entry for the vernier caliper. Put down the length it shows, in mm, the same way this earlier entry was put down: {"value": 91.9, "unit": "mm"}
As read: {"value": 16.4, "unit": "mm"}
